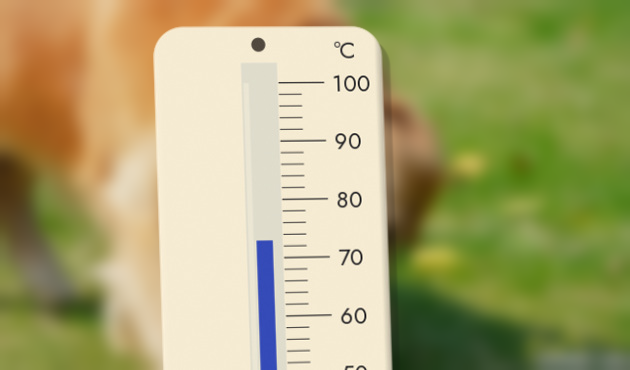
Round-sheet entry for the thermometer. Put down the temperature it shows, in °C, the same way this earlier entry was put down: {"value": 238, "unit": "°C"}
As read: {"value": 73, "unit": "°C"}
